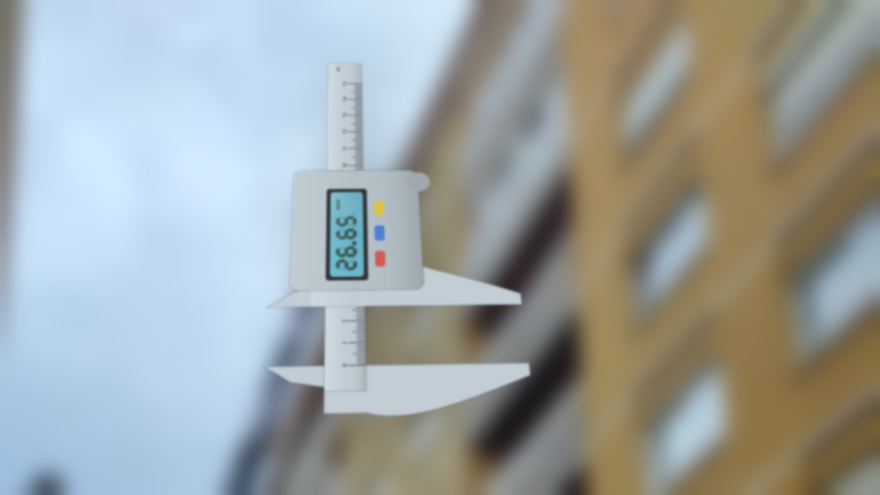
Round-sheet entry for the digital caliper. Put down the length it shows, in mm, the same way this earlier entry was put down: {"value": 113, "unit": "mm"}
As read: {"value": 26.65, "unit": "mm"}
